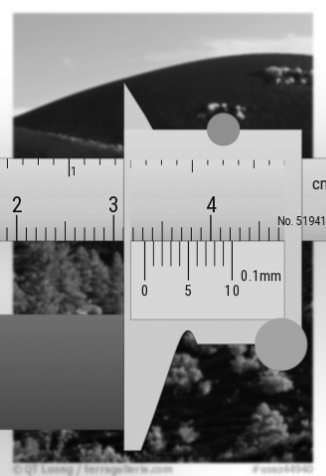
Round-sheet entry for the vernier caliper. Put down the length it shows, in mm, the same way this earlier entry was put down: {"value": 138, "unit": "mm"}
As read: {"value": 33.2, "unit": "mm"}
